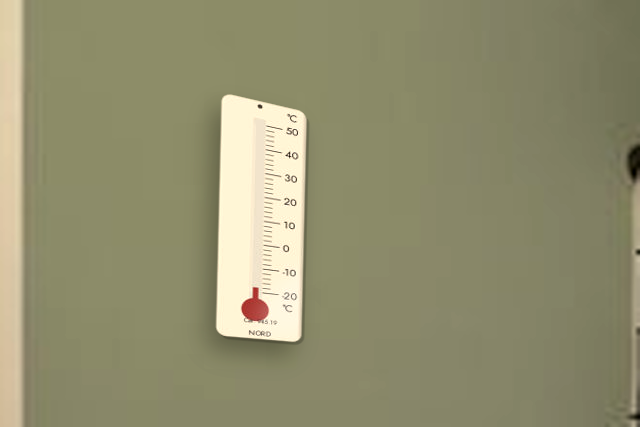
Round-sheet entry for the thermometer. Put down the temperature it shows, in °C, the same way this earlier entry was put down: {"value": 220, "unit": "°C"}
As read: {"value": -18, "unit": "°C"}
